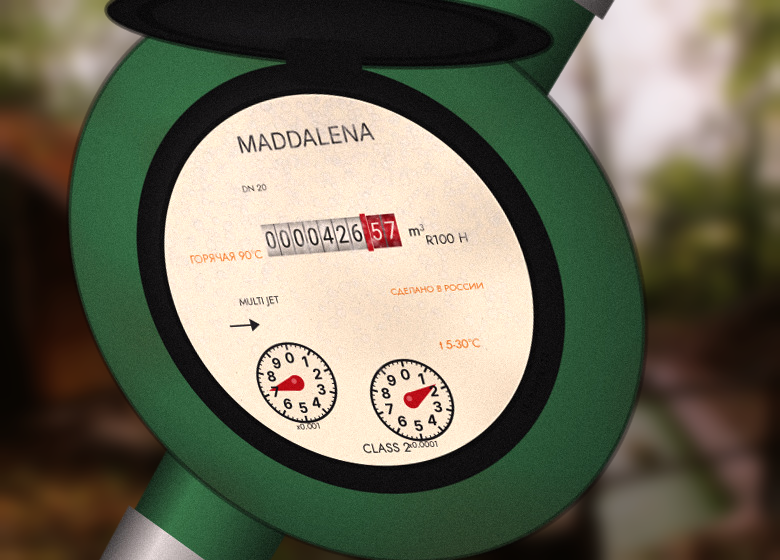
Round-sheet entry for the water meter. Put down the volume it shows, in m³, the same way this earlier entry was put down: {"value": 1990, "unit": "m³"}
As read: {"value": 426.5771, "unit": "m³"}
